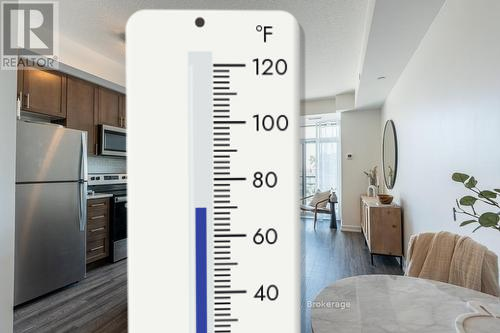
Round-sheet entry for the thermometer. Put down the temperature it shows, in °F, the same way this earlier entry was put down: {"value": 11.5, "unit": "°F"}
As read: {"value": 70, "unit": "°F"}
